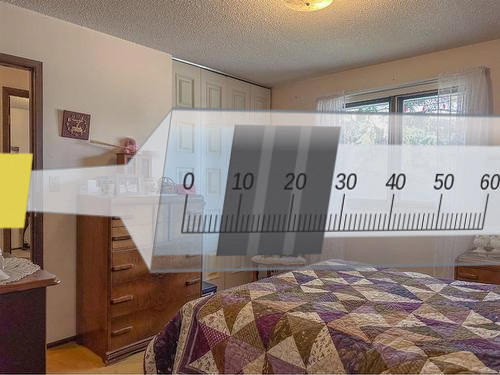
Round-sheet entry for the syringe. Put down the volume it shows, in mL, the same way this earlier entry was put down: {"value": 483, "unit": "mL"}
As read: {"value": 7, "unit": "mL"}
